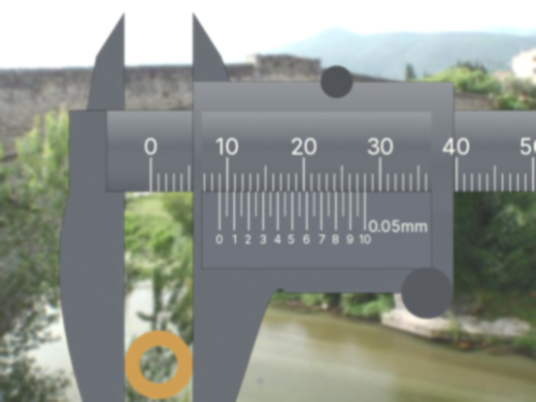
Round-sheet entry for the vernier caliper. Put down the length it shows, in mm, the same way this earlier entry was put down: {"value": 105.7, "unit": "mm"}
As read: {"value": 9.0, "unit": "mm"}
